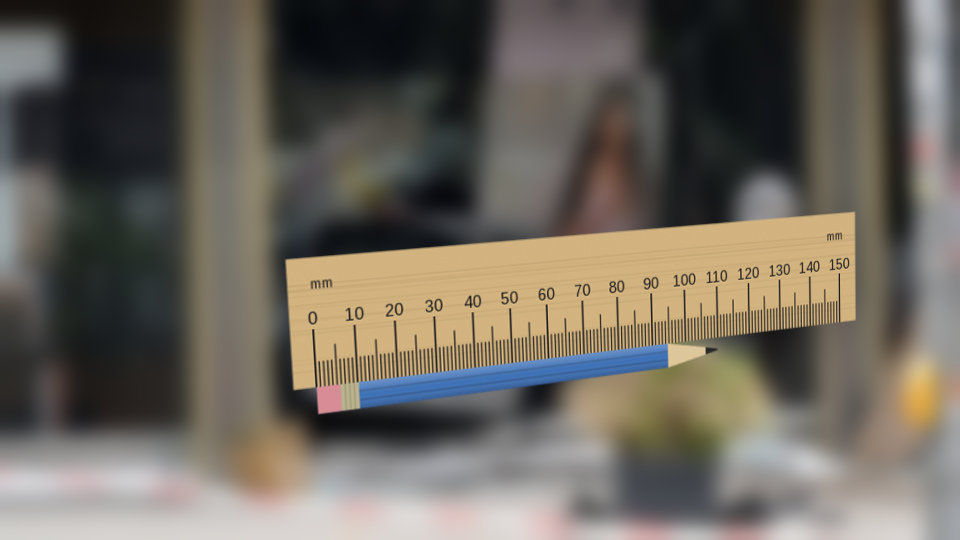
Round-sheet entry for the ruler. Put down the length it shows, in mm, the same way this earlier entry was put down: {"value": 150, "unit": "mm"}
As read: {"value": 110, "unit": "mm"}
